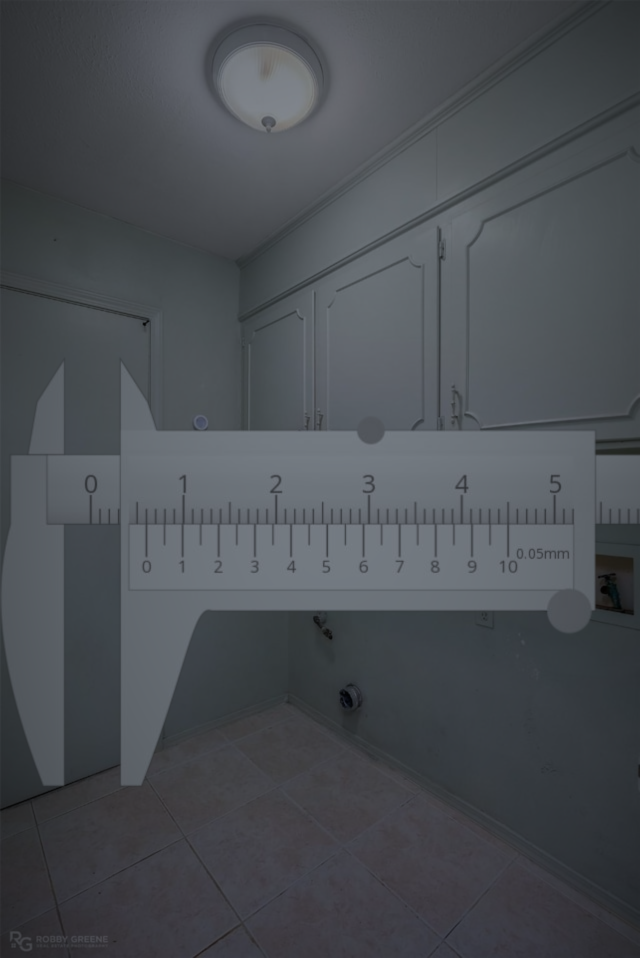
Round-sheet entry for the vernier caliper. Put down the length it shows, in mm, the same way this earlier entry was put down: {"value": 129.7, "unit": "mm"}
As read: {"value": 6.0, "unit": "mm"}
